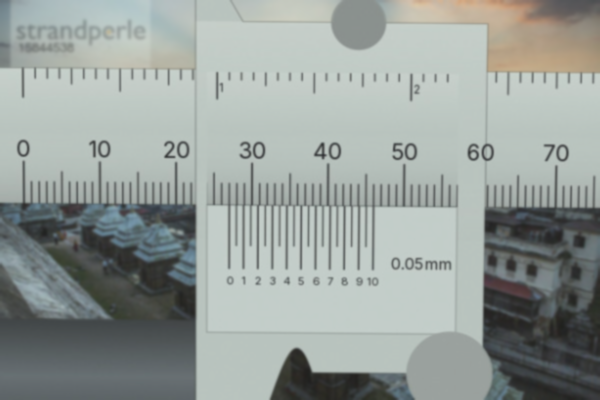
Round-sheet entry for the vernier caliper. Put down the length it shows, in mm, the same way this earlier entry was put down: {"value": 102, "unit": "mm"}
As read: {"value": 27.0, "unit": "mm"}
